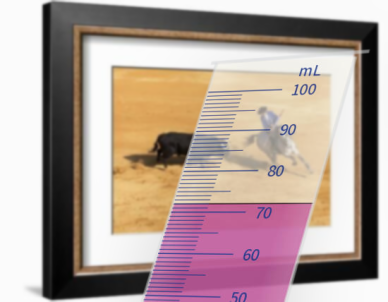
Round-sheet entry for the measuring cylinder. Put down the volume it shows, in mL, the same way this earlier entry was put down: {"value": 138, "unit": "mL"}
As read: {"value": 72, "unit": "mL"}
